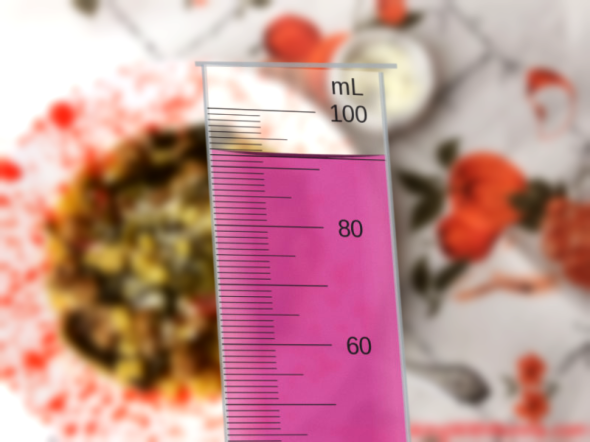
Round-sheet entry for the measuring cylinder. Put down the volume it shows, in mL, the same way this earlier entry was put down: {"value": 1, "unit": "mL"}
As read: {"value": 92, "unit": "mL"}
